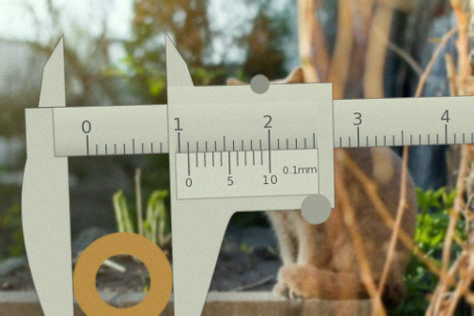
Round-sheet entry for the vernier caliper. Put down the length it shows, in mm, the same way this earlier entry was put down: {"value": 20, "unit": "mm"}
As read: {"value": 11.0, "unit": "mm"}
